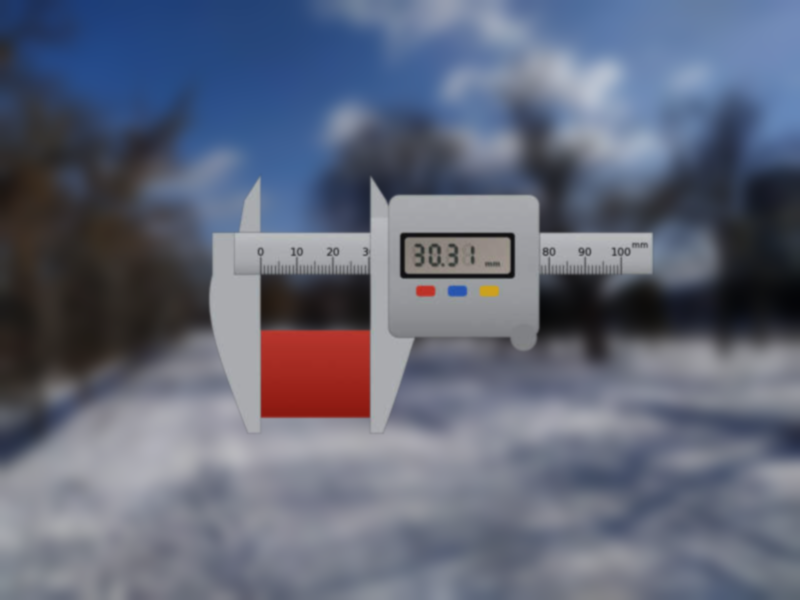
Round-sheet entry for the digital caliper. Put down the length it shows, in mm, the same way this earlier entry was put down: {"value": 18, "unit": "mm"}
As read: {"value": 30.31, "unit": "mm"}
